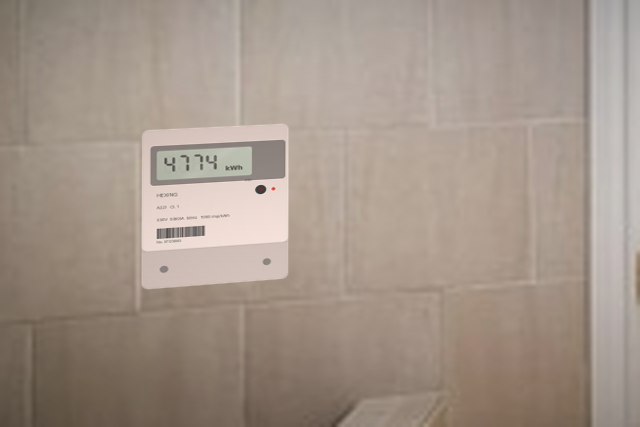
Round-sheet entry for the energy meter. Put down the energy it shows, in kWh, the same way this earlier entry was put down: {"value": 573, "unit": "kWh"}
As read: {"value": 4774, "unit": "kWh"}
